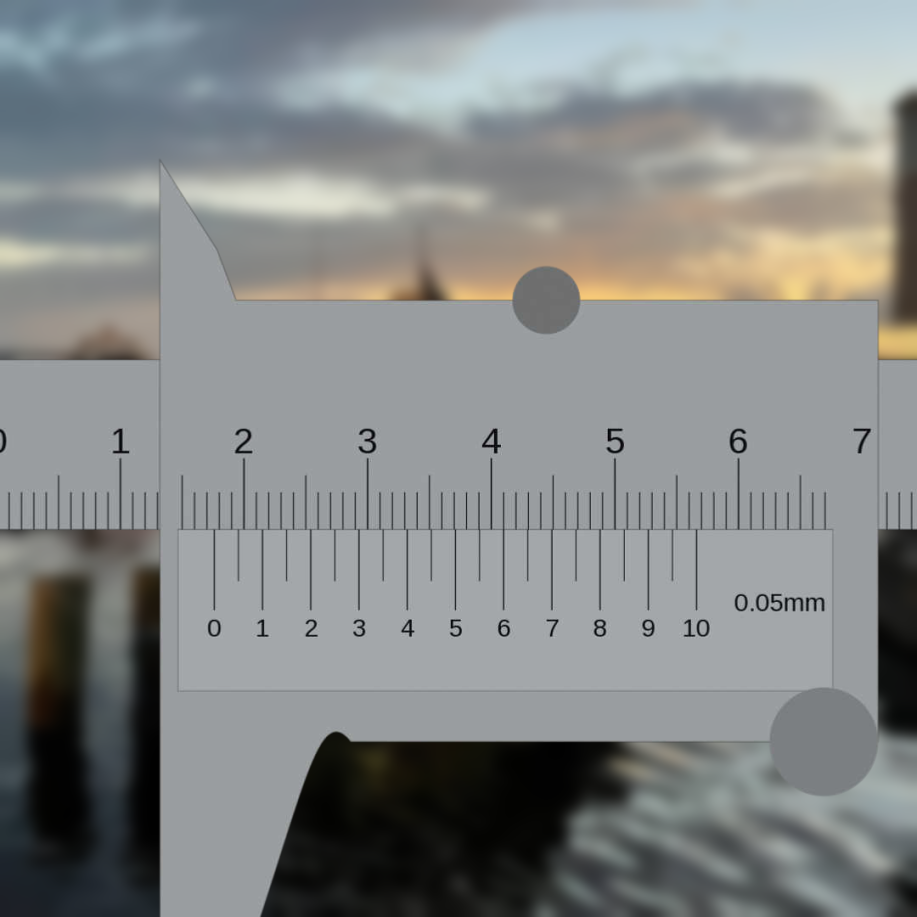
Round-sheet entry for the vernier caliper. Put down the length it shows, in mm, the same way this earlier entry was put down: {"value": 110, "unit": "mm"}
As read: {"value": 17.6, "unit": "mm"}
